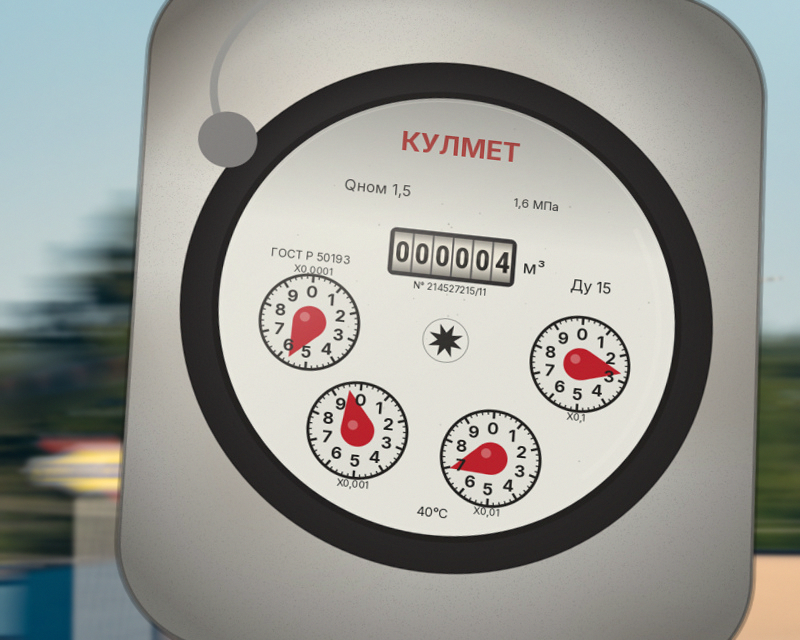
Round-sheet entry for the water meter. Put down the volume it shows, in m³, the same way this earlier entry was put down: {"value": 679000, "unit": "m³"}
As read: {"value": 4.2695, "unit": "m³"}
